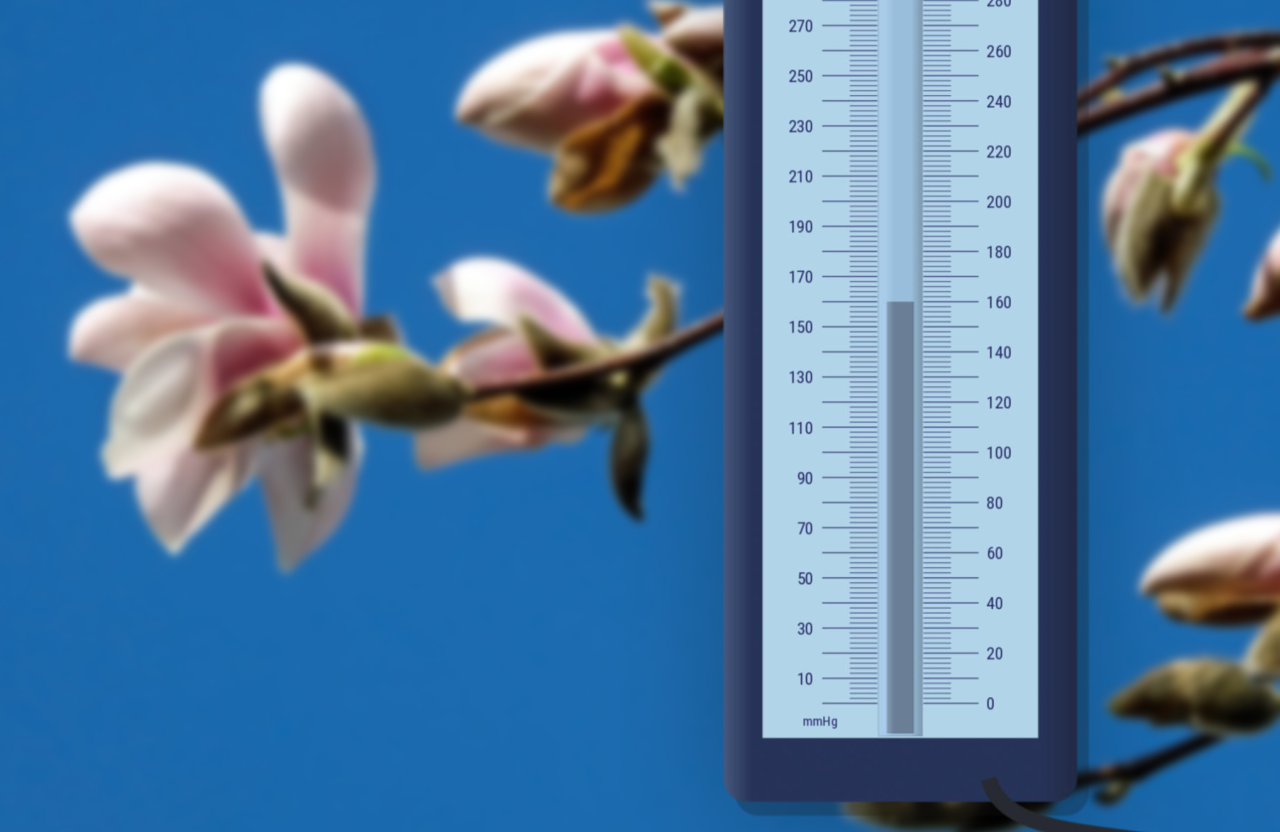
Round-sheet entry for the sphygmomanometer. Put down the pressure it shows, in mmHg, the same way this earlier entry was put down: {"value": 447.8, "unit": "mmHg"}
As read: {"value": 160, "unit": "mmHg"}
